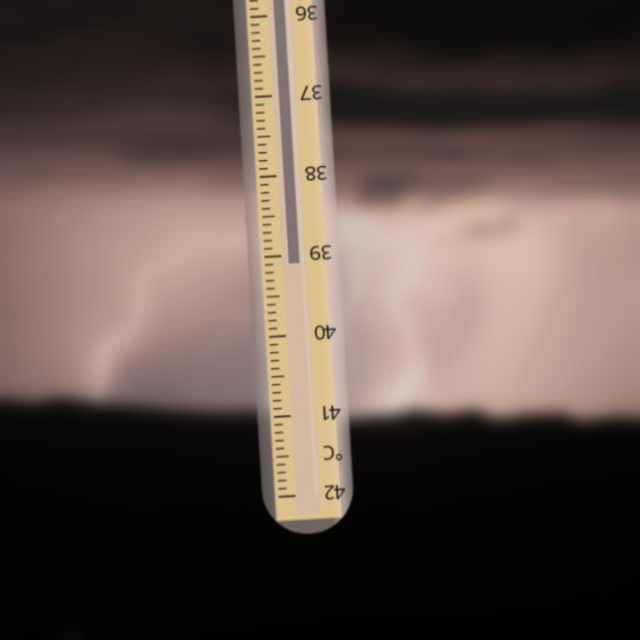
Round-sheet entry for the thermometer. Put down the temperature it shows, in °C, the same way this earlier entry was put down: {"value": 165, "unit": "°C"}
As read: {"value": 39.1, "unit": "°C"}
